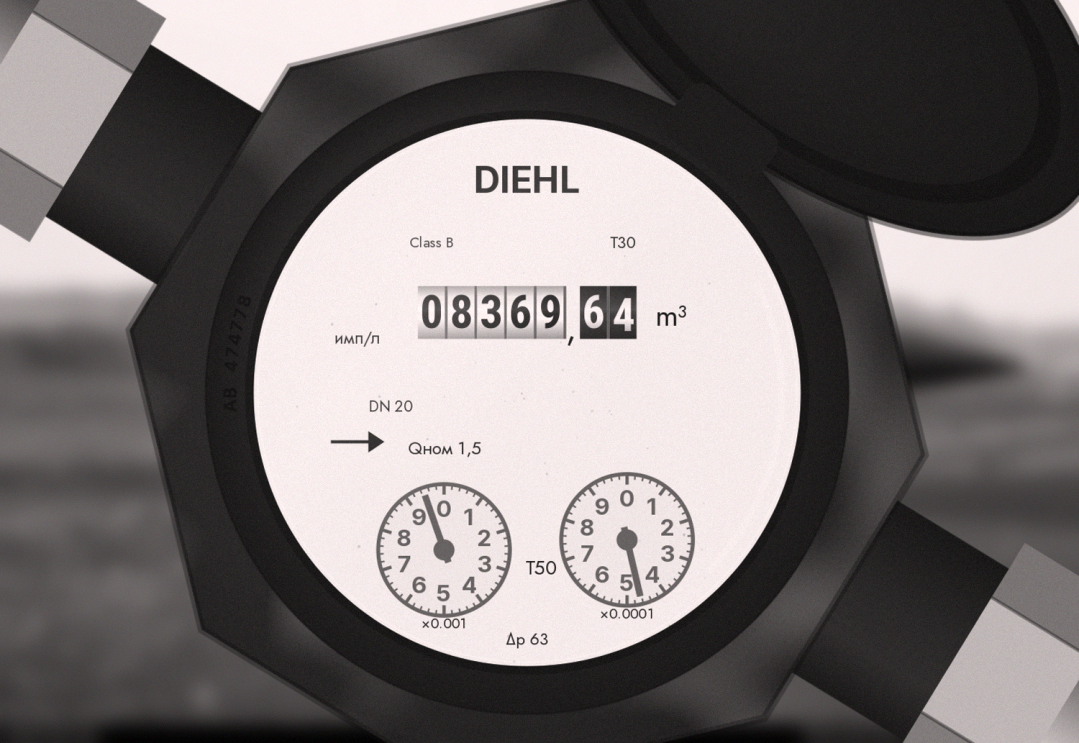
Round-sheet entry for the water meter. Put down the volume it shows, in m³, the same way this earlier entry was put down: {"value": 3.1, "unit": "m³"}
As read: {"value": 8369.6394, "unit": "m³"}
